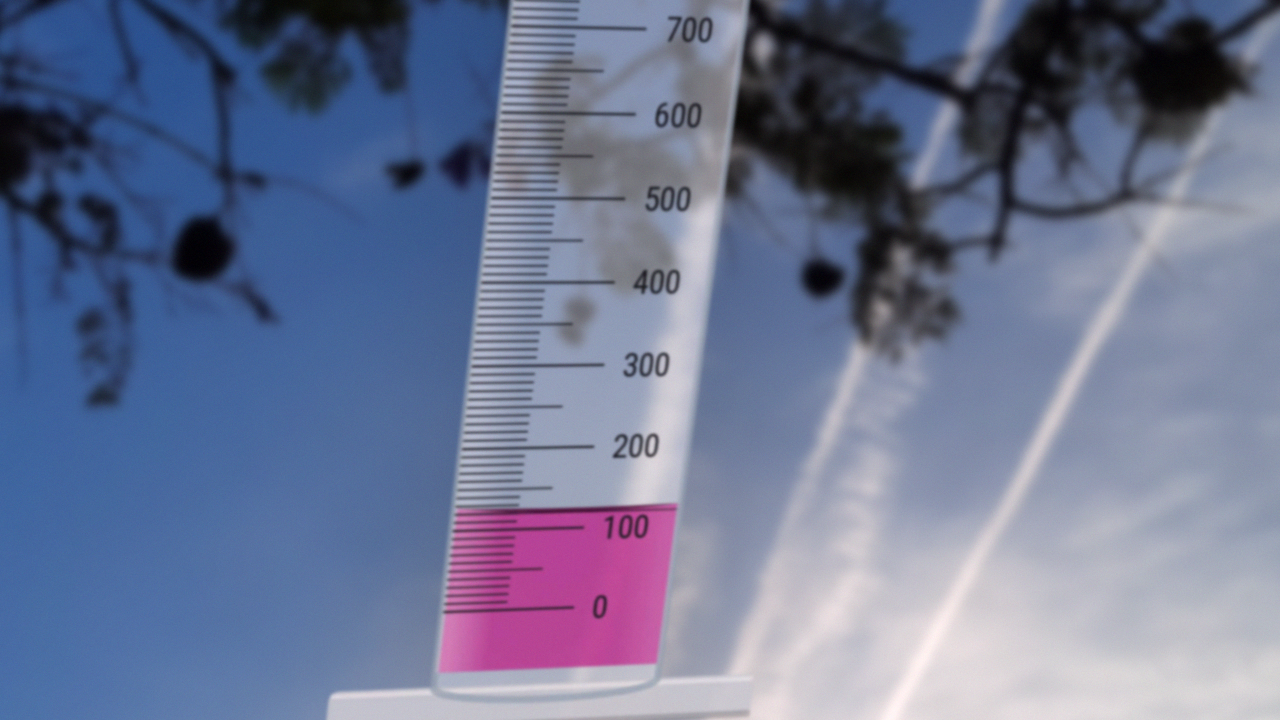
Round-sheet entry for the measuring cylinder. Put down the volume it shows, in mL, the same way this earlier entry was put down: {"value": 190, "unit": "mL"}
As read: {"value": 120, "unit": "mL"}
